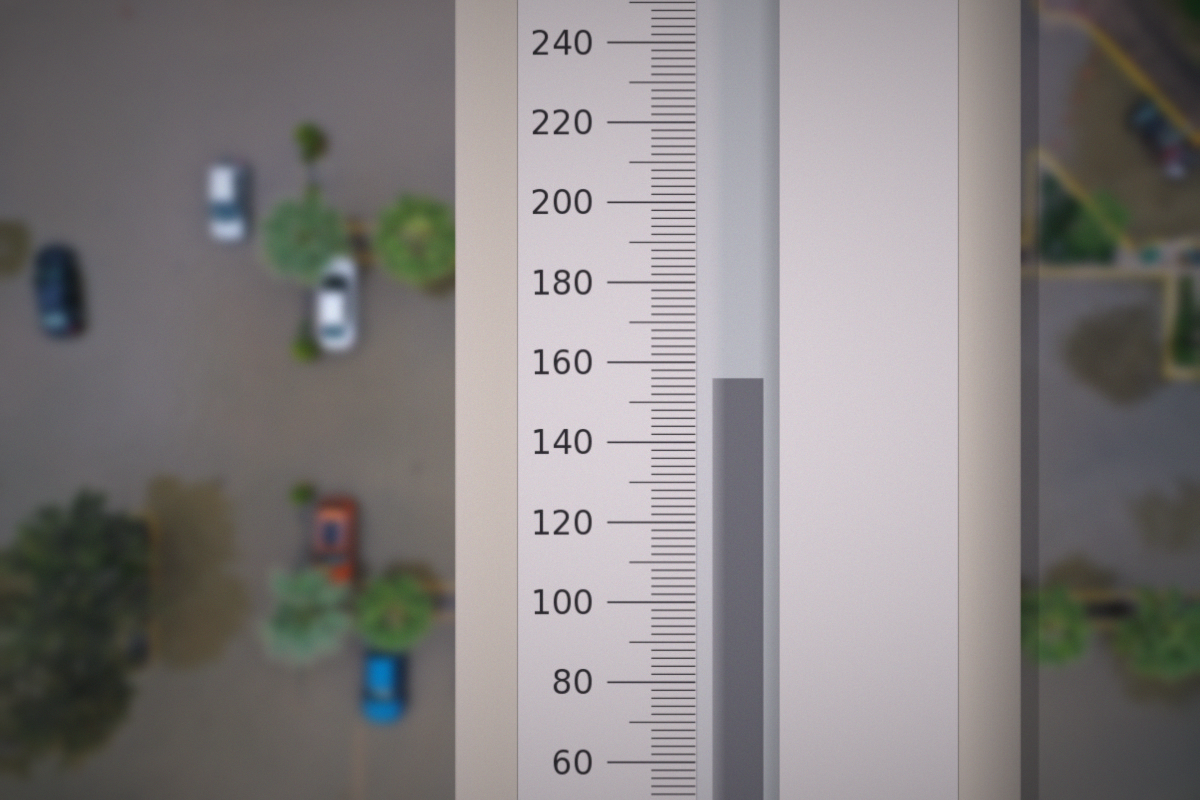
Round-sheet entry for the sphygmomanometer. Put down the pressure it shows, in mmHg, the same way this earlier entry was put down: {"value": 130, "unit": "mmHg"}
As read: {"value": 156, "unit": "mmHg"}
